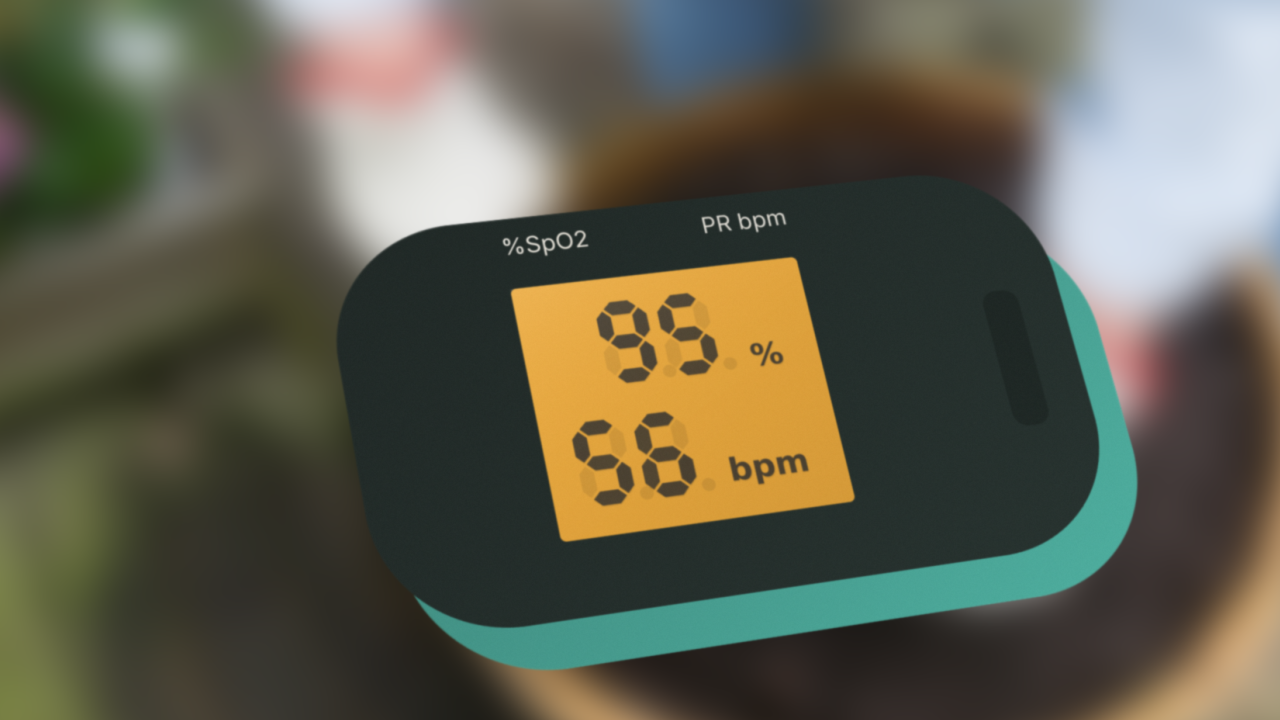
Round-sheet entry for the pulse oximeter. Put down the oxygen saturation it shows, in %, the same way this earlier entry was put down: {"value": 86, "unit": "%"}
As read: {"value": 95, "unit": "%"}
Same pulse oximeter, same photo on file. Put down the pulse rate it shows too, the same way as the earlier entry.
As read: {"value": 56, "unit": "bpm"}
